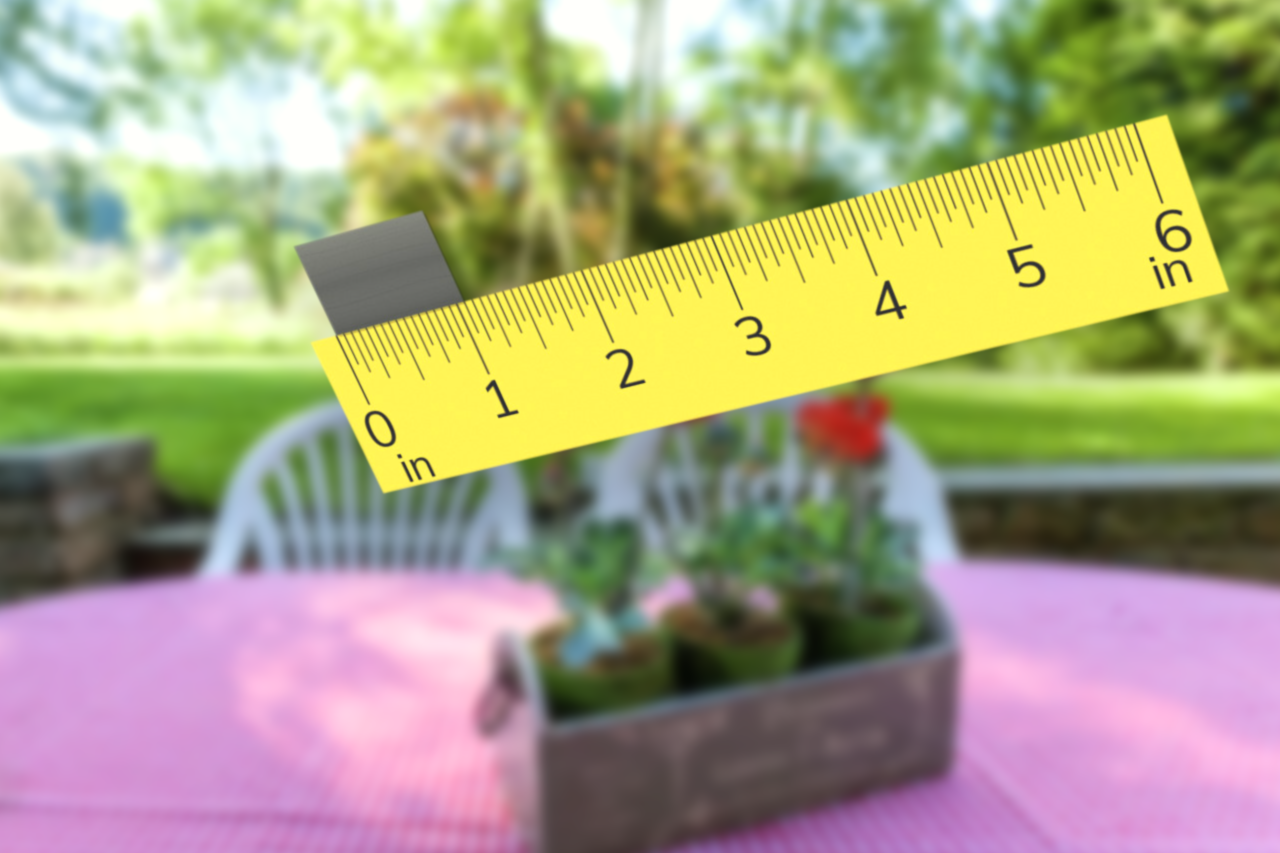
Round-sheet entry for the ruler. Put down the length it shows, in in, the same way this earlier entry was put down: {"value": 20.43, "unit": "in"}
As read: {"value": 1.0625, "unit": "in"}
